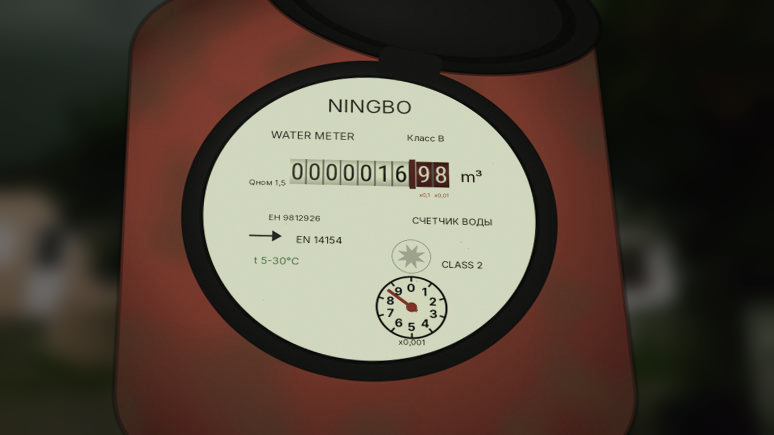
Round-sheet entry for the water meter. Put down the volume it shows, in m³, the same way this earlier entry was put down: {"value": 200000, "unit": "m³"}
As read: {"value": 16.988, "unit": "m³"}
